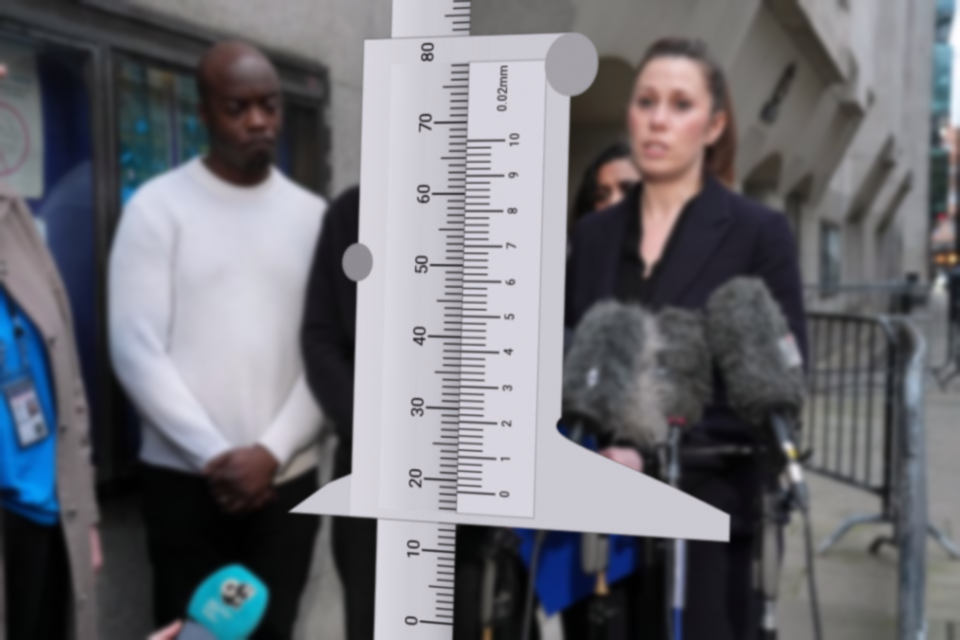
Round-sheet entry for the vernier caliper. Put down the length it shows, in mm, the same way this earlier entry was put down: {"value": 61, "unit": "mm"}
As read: {"value": 18.4, "unit": "mm"}
